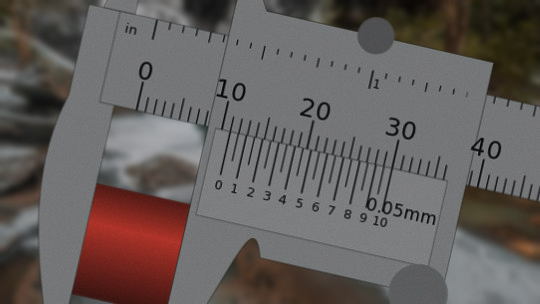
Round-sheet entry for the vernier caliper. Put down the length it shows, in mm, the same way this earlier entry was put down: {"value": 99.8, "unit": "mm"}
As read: {"value": 11.0, "unit": "mm"}
